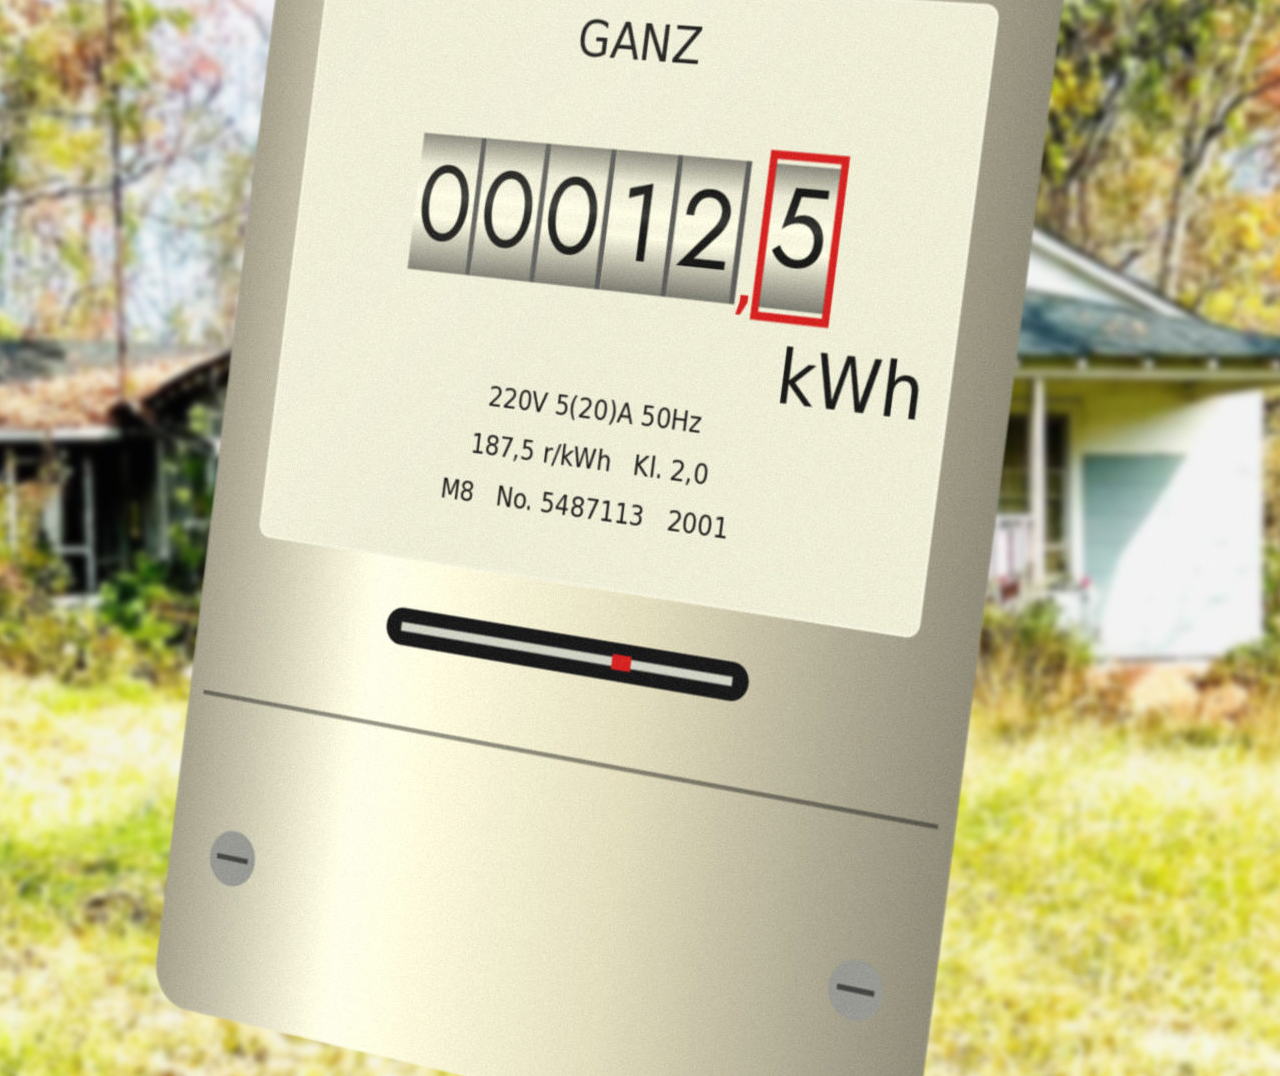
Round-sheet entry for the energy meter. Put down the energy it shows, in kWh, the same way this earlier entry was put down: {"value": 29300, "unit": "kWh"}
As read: {"value": 12.5, "unit": "kWh"}
